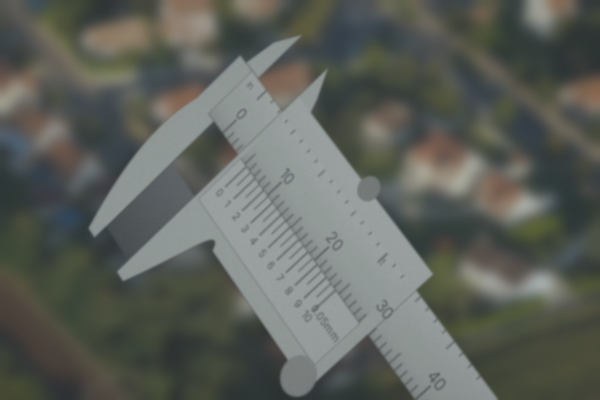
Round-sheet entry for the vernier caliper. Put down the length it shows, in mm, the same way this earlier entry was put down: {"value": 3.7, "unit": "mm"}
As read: {"value": 5.4, "unit": "mm"}
